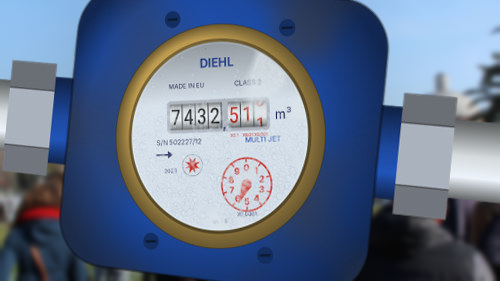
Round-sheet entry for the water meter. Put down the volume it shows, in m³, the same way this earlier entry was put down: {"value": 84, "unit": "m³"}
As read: {"value": 7432.5105, "unit": "m³"}
